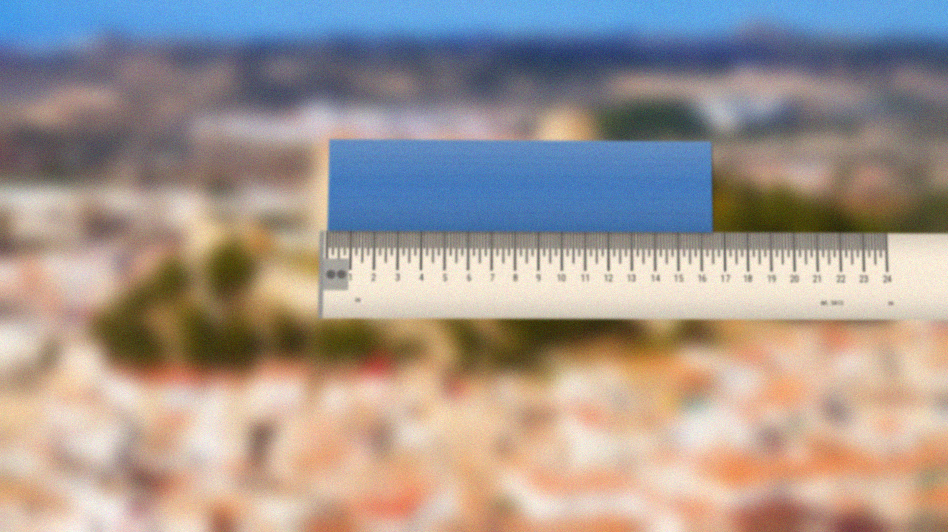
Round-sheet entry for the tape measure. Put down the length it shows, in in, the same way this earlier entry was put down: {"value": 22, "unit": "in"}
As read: {"value": 16.5, "unit": "in"}
